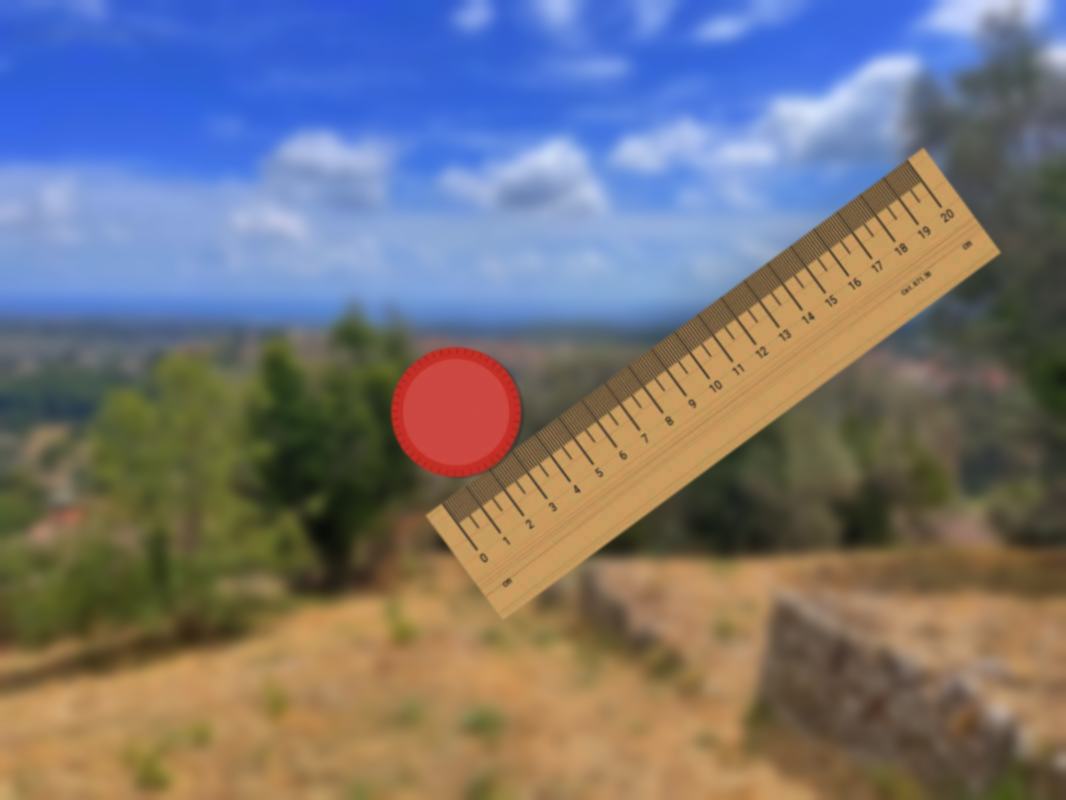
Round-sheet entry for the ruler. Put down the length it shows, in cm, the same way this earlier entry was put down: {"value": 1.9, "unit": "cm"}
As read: {"value": 4.5, "unit": "cm"}
